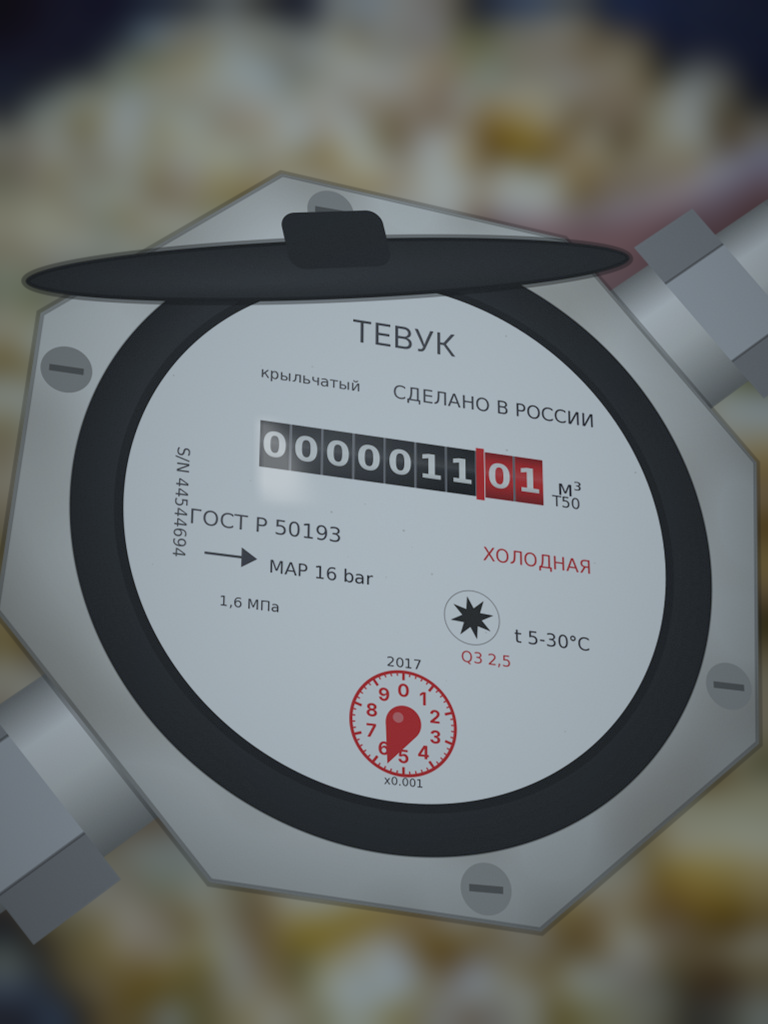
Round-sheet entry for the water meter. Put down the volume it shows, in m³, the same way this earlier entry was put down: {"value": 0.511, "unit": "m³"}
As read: {"value": 11.015, "unit": "m³"}
